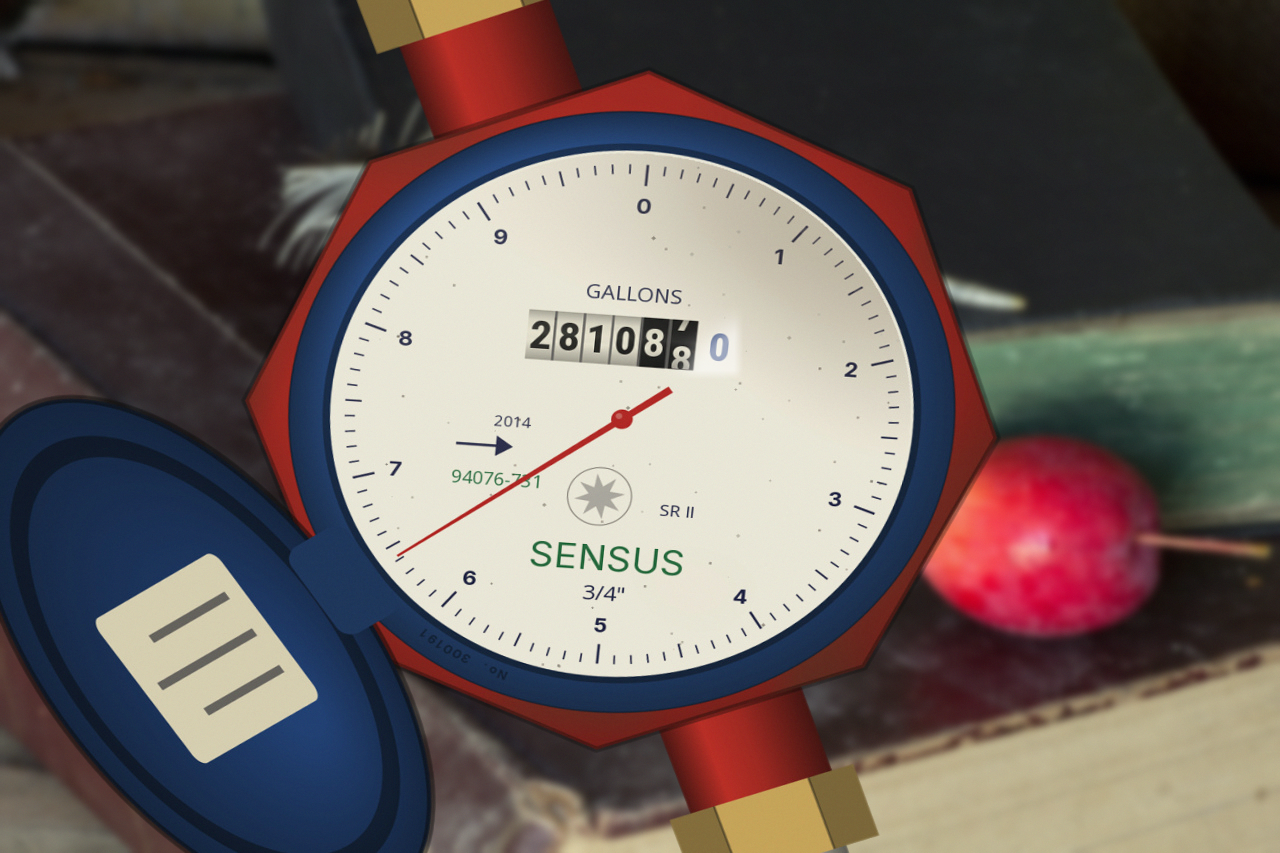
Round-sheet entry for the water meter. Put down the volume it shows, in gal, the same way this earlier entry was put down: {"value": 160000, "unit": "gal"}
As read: {"value": 2810876.4, "unit": "gal"}
